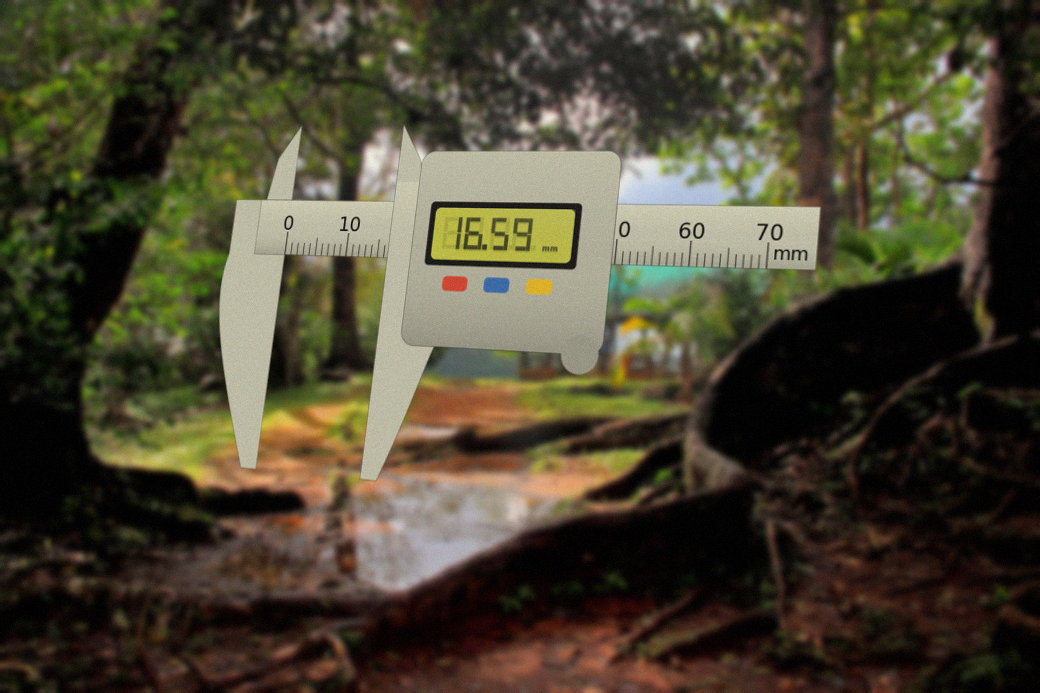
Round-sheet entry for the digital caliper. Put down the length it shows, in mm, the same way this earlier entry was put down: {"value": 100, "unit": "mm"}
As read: {"value": 16.59, "unit": "mm"}
